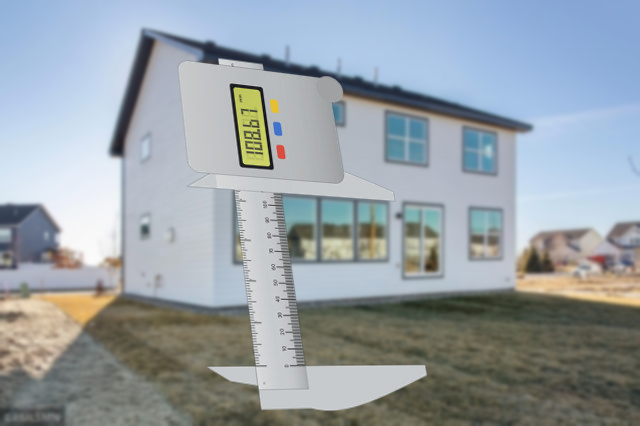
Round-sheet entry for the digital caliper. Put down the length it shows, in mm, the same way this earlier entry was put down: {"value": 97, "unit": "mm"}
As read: {"value": 108.67, "unit": "mm"}
